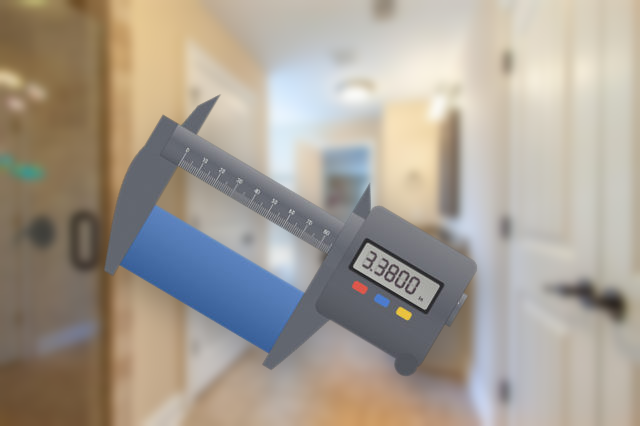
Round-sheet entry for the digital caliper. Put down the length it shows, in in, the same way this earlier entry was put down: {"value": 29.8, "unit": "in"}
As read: {"value": 3.3800, "unit": "in"}
